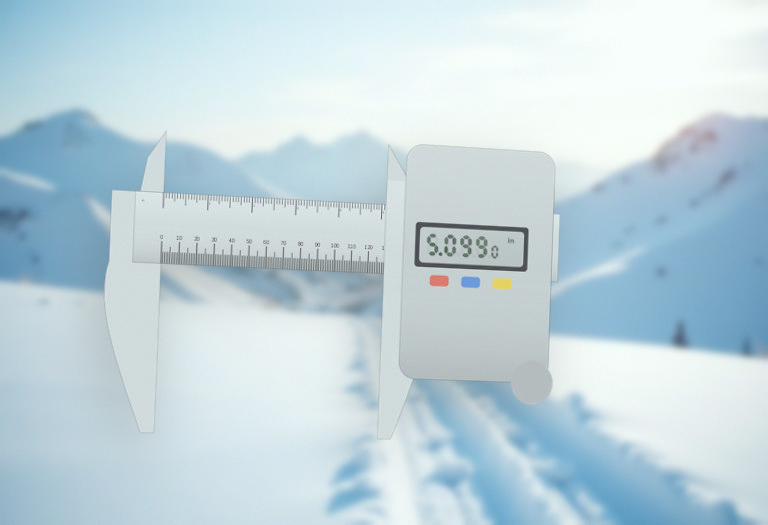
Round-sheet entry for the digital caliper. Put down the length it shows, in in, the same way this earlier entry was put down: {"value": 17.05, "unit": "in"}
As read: {"value": 5.0990, "unit": "in"}
